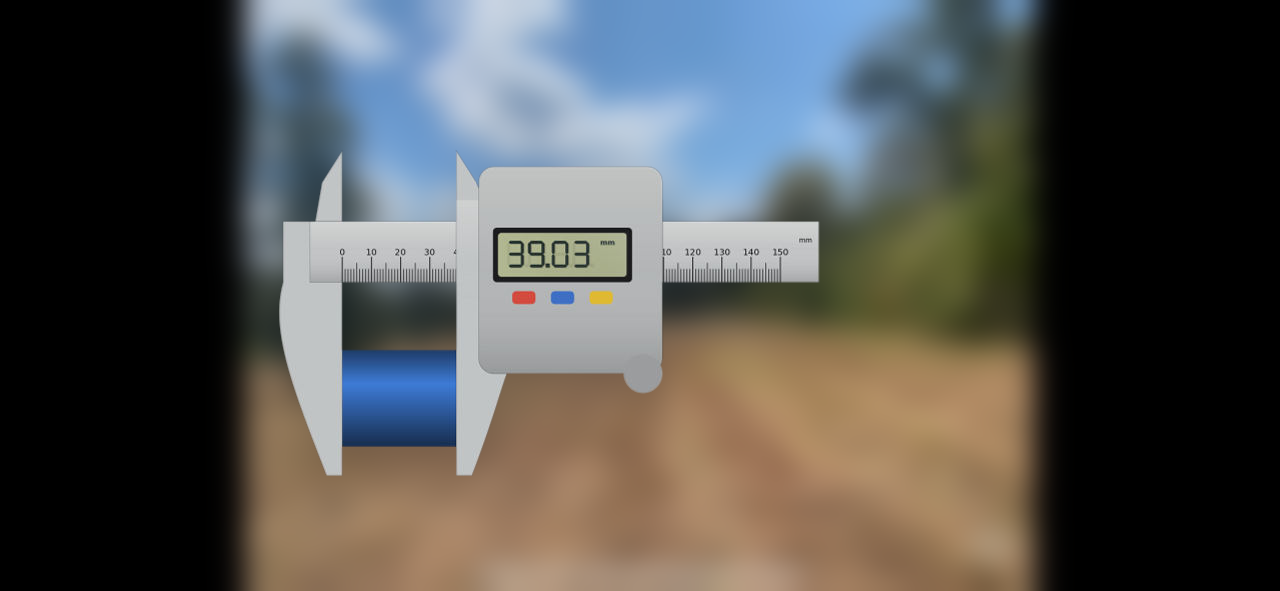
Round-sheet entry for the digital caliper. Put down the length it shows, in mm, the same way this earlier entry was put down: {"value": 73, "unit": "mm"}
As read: {"value": 39.03, "unit": "mm"}
